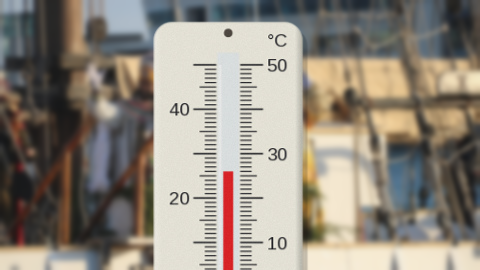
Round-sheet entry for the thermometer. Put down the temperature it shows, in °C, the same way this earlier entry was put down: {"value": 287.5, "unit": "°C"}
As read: {"value": 26, "unit": "°C"}
